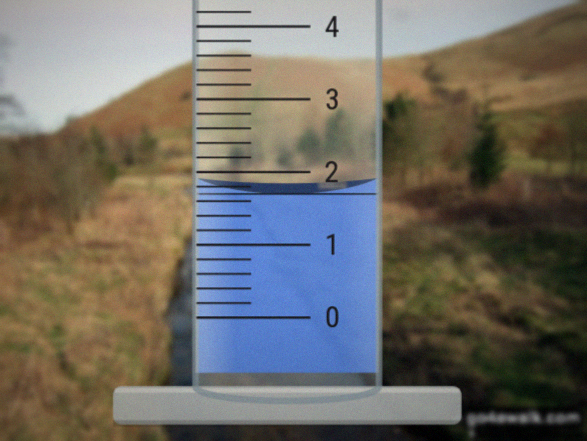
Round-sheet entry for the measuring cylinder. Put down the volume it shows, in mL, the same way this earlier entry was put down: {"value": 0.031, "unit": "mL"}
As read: {"value": 1.7, "unit": "mL"}
